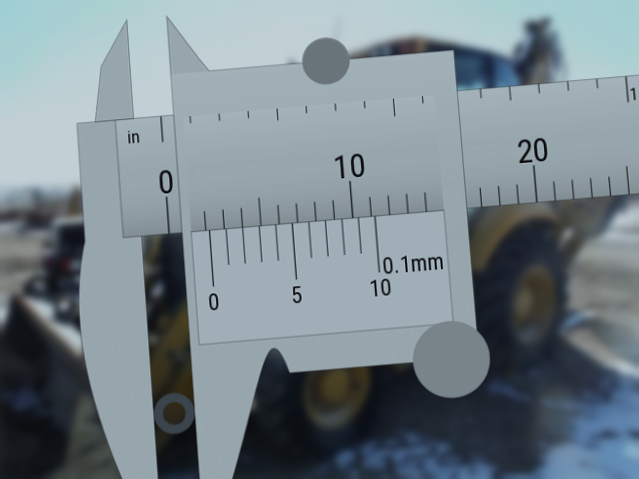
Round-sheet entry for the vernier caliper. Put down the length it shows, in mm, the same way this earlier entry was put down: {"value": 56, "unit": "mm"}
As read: {"value": 2.2, "unit": "mm"}
